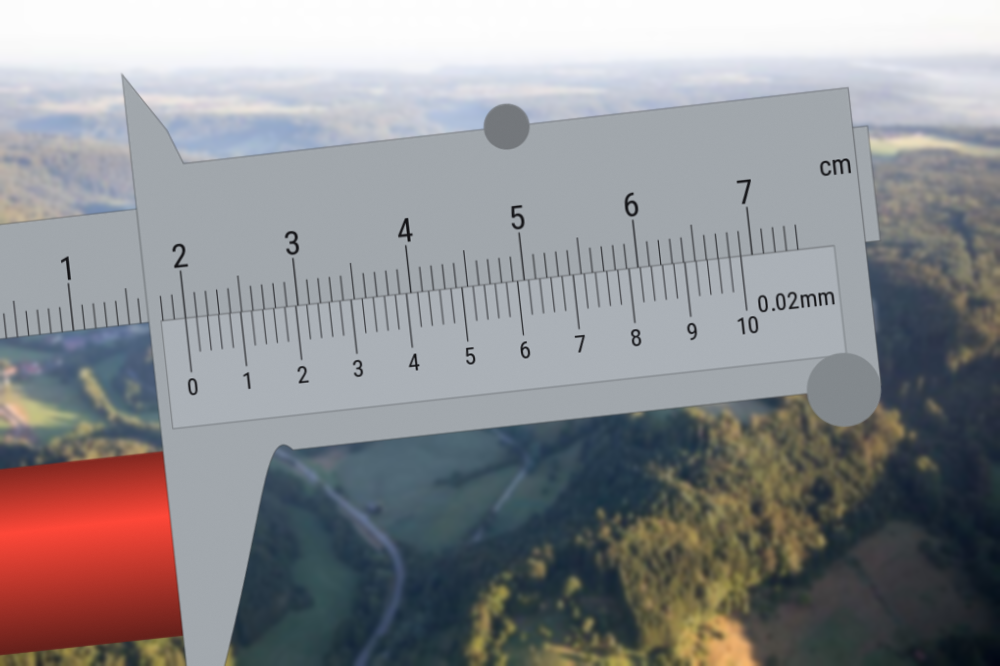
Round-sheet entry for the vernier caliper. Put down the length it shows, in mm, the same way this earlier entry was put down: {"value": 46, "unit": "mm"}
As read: {"value": 20.0, "unit": "mm"}
